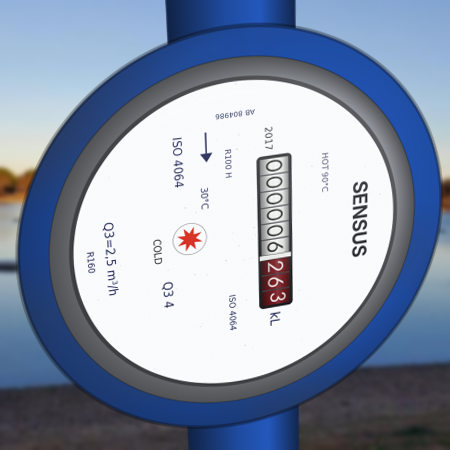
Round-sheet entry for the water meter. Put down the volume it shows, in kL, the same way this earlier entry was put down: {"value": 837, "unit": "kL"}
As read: {"value": 6.263, "unit": "kL"}
